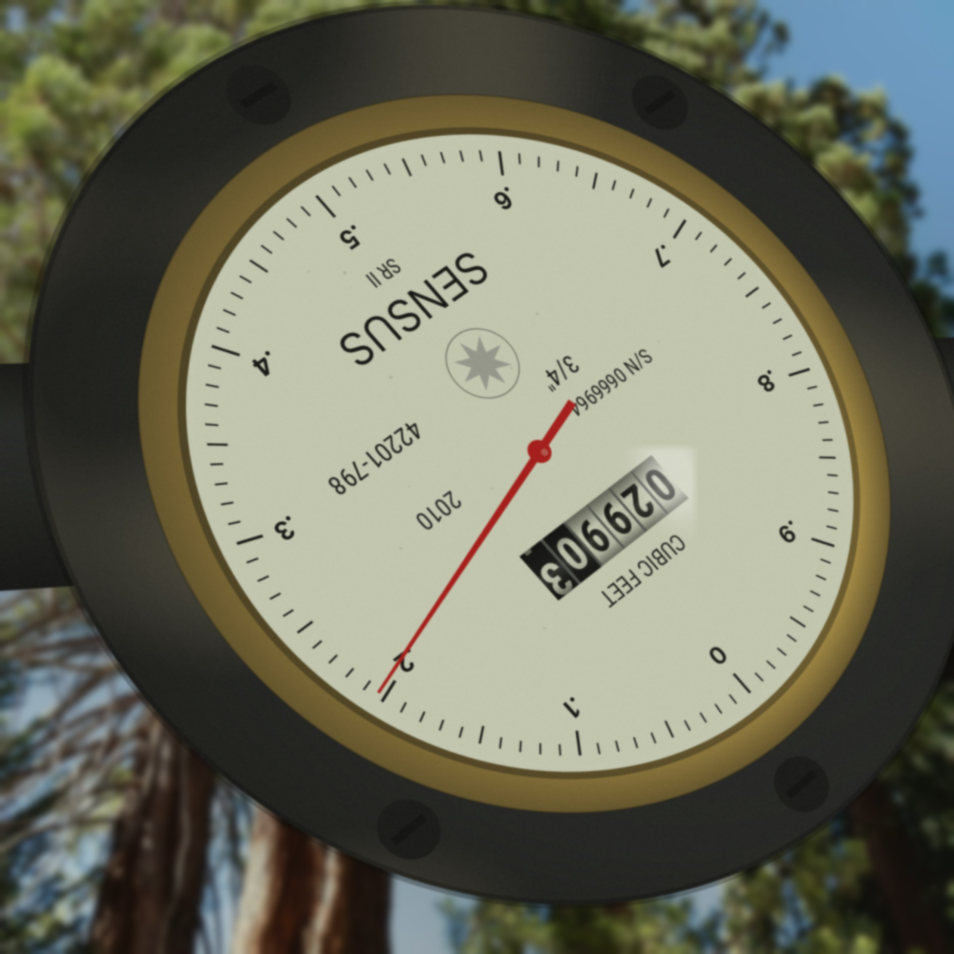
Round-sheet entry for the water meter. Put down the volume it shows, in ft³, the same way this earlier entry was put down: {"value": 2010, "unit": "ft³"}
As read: {"value": 29903.20, "unit": "ft³"}
